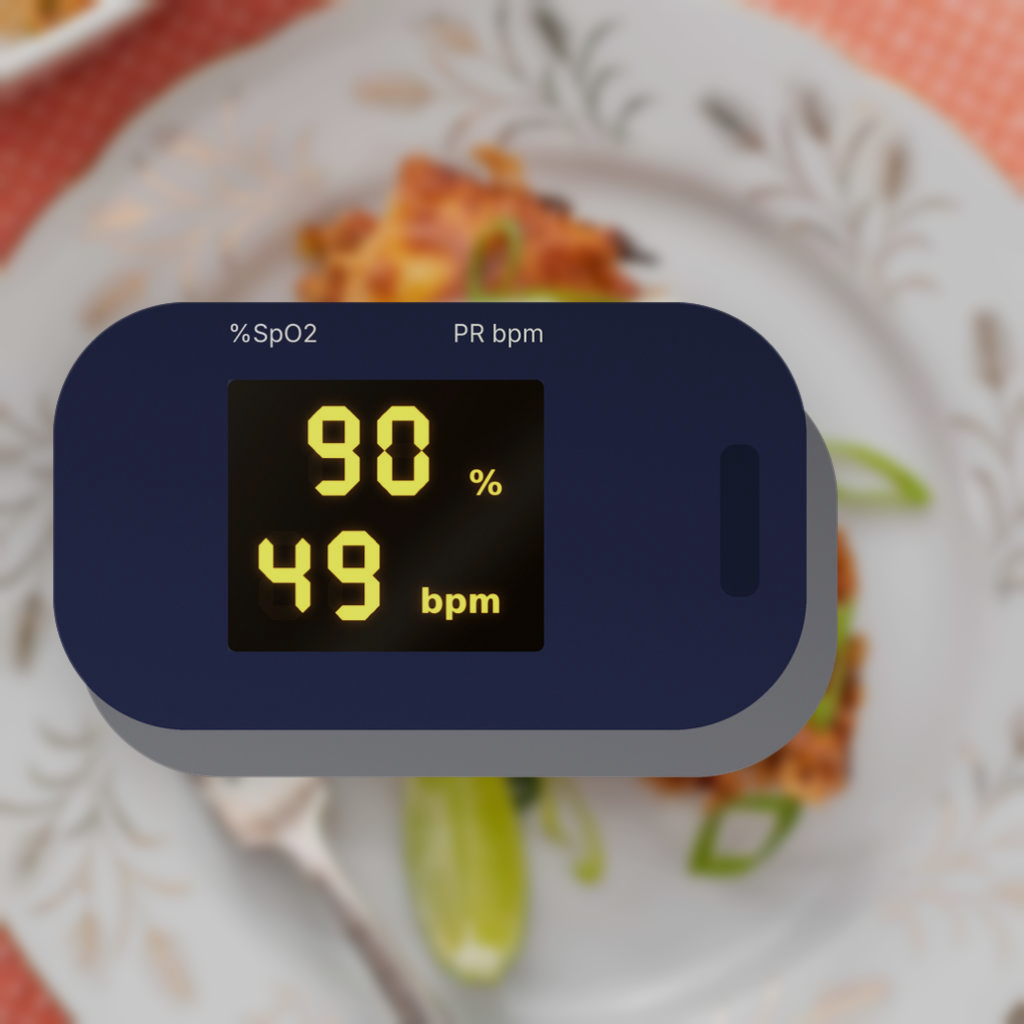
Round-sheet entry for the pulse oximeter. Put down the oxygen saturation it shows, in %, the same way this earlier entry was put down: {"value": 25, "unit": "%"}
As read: {"value": 90, "unit": "%"}
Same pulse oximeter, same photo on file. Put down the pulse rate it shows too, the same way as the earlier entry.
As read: {"value": 49, "unit": "bpm"}
